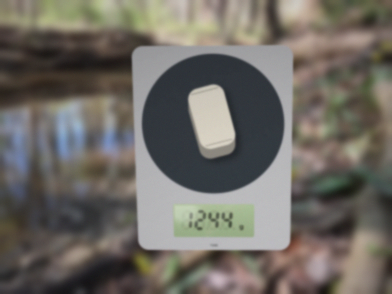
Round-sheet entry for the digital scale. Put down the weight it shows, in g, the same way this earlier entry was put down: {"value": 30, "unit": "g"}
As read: {"value": 1244, "unit": "g"}
